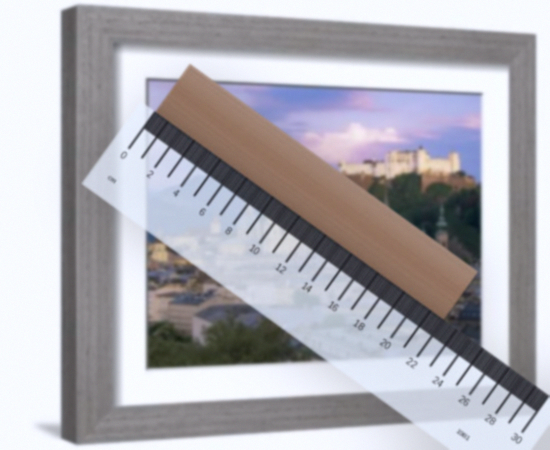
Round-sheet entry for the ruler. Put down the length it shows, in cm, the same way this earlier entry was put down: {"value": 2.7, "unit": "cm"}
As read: {"value": 22, "unit": "cm"}
